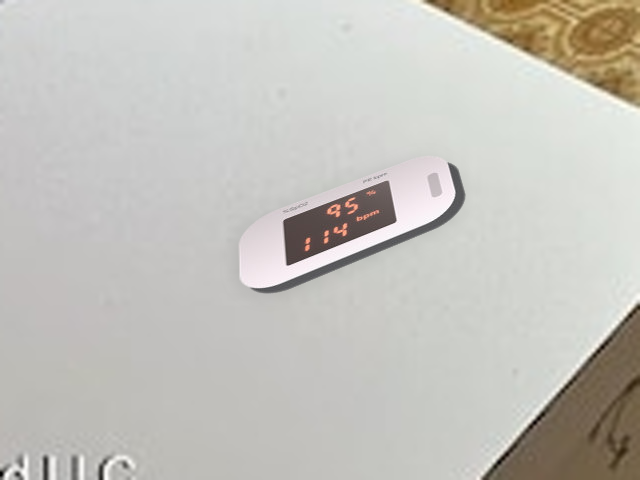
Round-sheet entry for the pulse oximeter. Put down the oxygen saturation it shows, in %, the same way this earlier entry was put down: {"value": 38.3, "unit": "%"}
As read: {"value": 95, "unit": "%"}
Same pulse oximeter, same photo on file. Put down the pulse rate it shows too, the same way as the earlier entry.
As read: {"value": 114, "unit": "bpm"}
